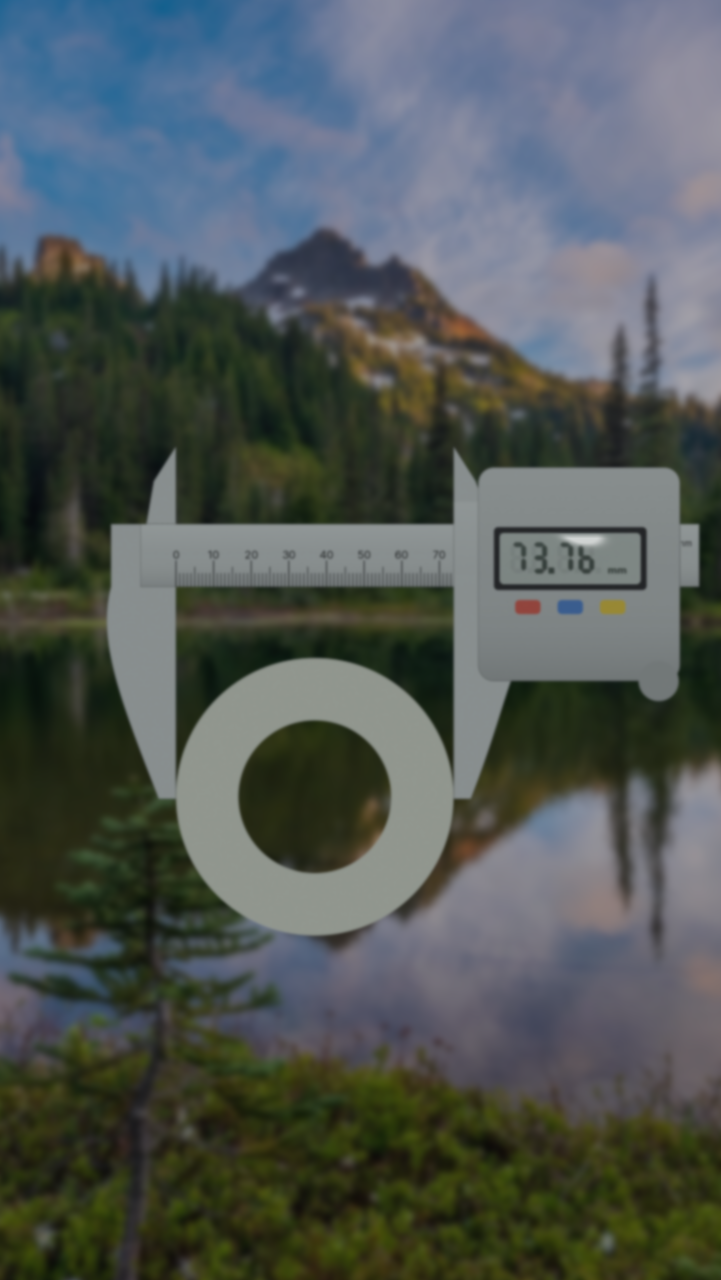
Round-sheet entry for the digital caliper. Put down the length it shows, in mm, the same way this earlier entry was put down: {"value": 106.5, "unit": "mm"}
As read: {"value": 73.76, "unit": "mm"}
